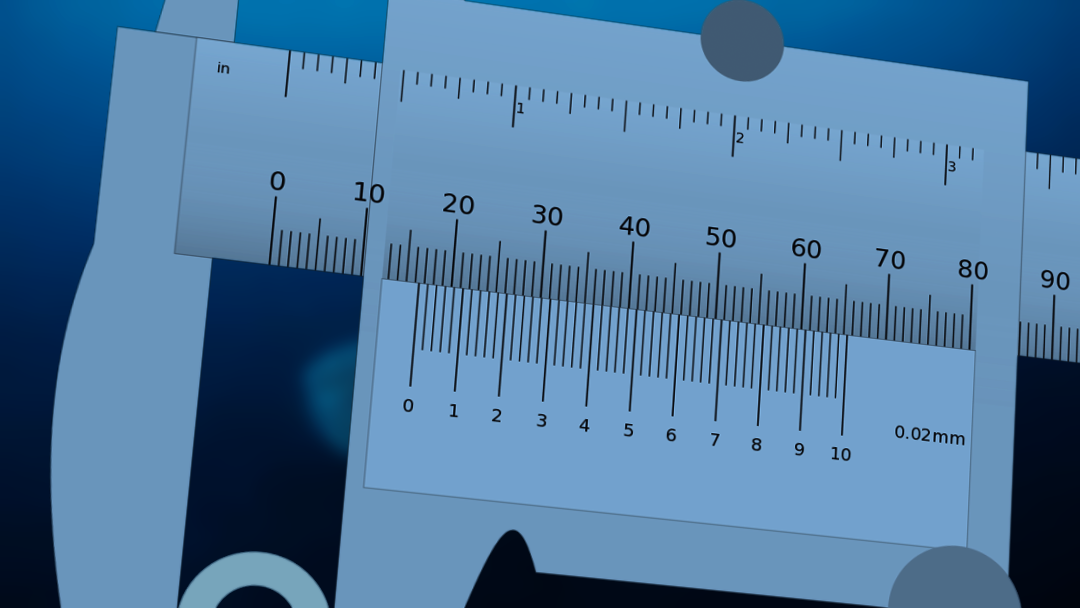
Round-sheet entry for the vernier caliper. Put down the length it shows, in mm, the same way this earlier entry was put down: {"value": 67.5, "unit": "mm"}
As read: {"value": 16.4, "unit": "mm"}
